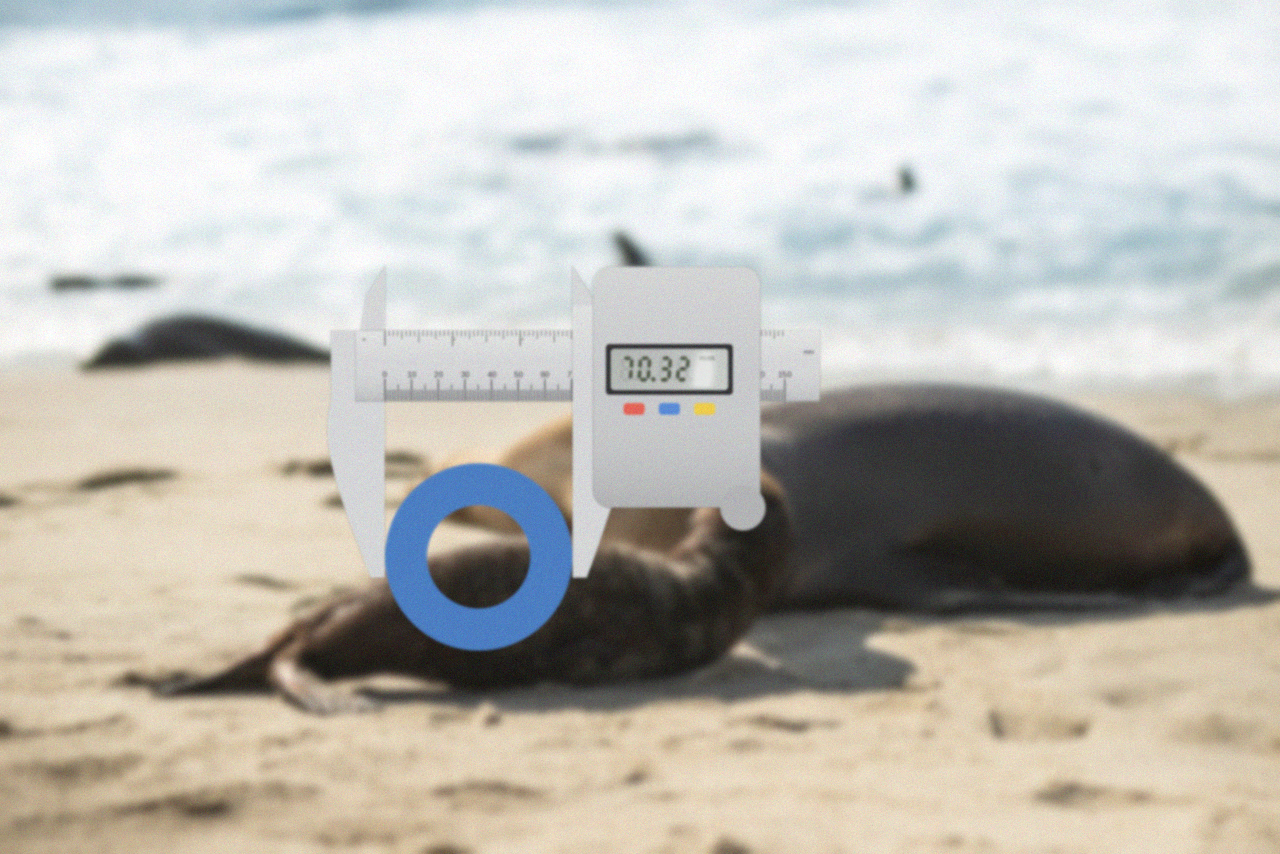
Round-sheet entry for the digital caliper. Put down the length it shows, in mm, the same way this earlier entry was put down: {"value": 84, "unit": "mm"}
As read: {"value": 70.32, "unit": "mm"}
